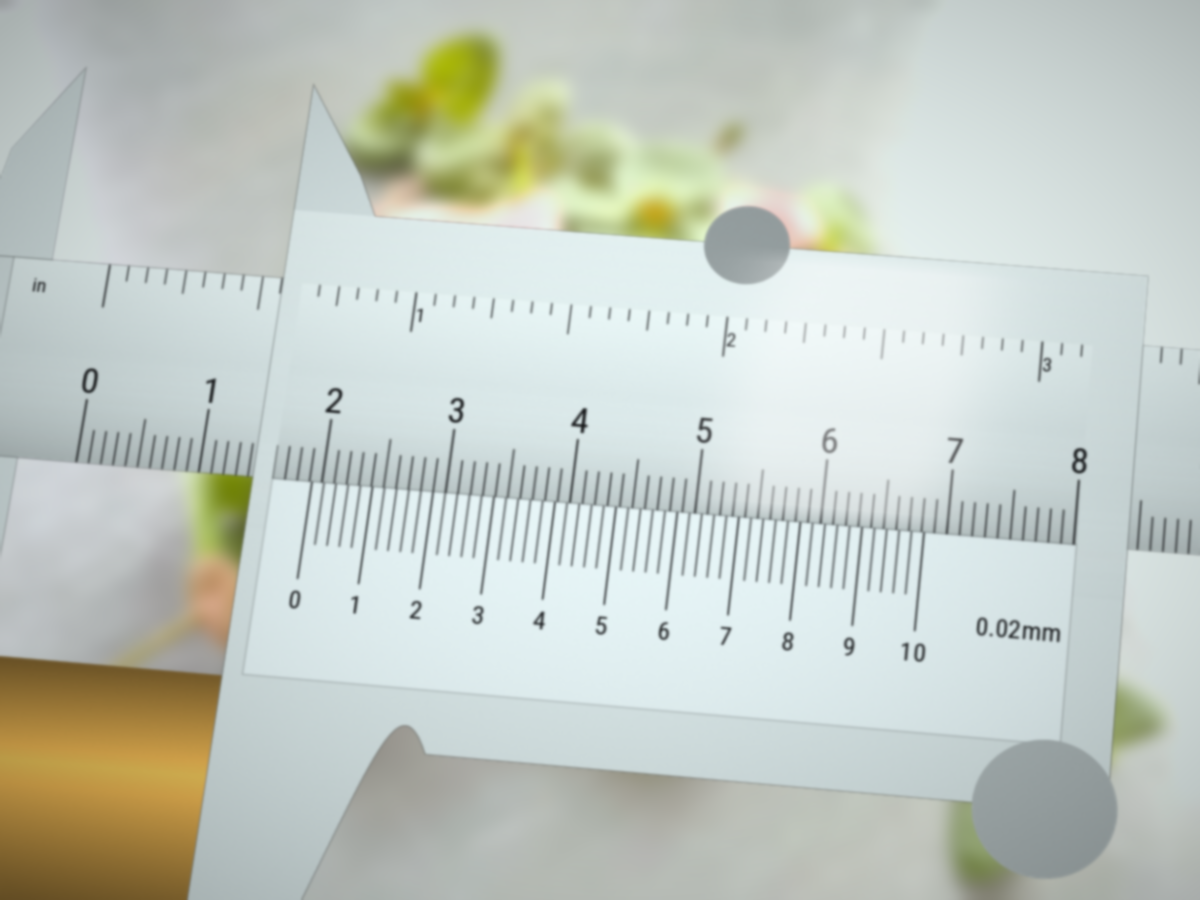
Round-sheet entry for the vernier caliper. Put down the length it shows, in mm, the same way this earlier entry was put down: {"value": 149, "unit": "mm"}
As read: {"value": 19.2, "unit": "mm"}
